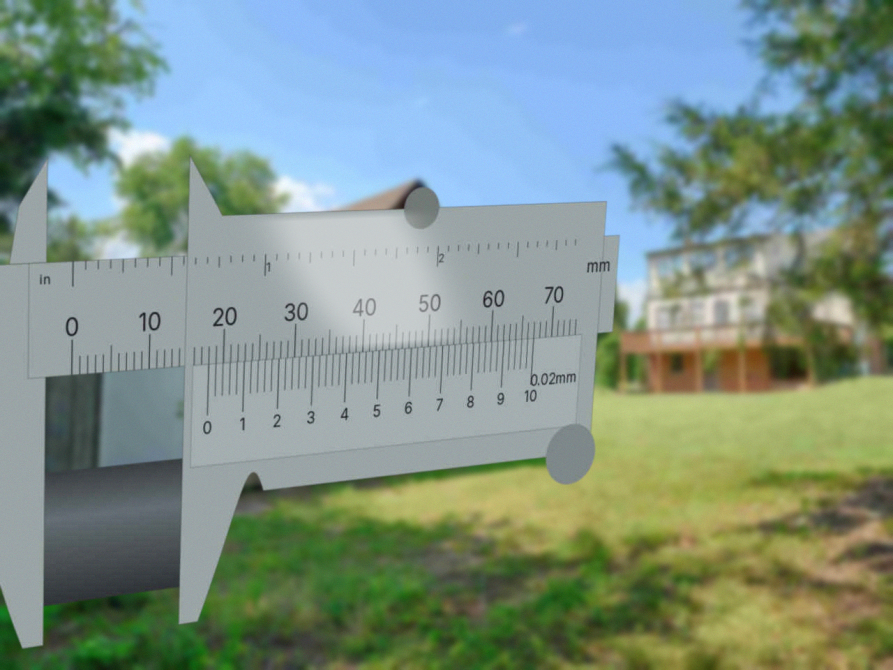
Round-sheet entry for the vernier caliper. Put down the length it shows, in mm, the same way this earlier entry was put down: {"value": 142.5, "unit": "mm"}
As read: {"value": 18.0, "unit": "mm"}
